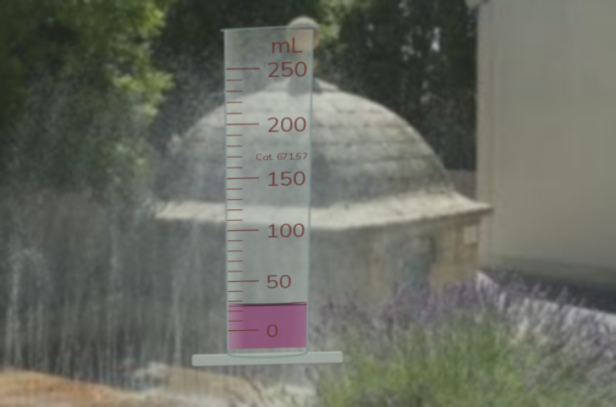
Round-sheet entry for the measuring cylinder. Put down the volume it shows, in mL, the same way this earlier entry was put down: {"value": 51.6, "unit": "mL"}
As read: {"value": 25, "unit": "mL"}
